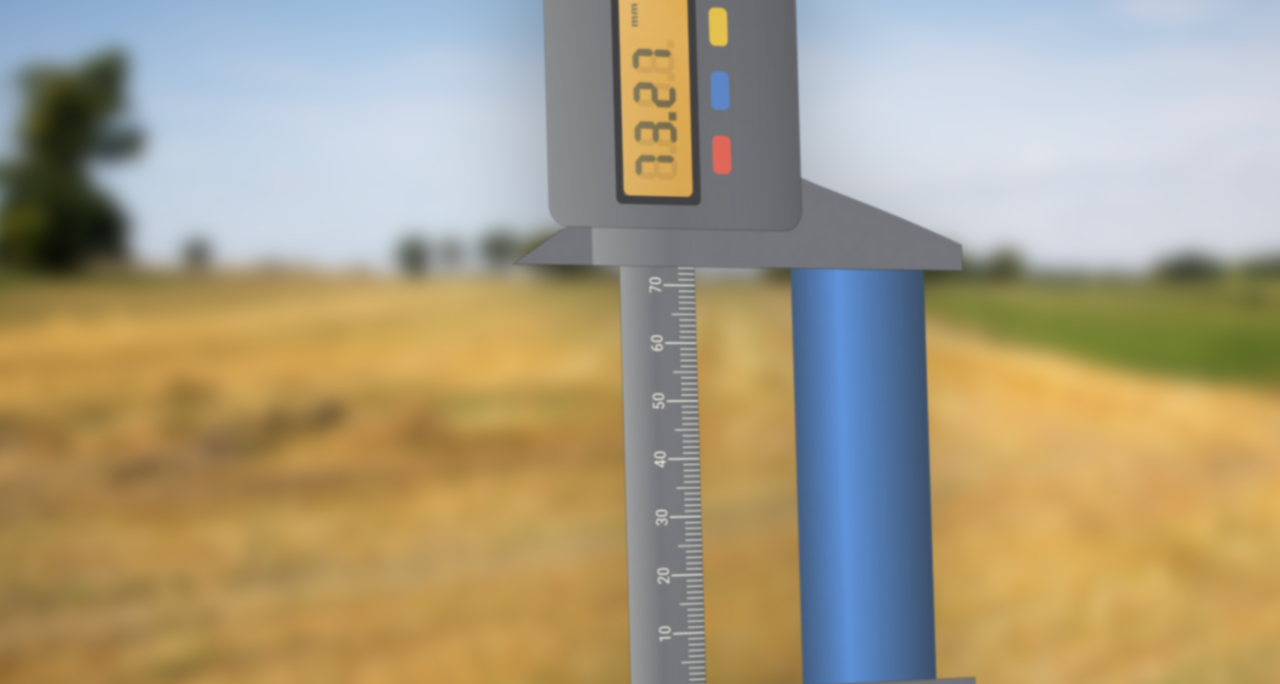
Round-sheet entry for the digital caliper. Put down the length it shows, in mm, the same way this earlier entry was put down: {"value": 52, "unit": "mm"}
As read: {"value": 73.27, "unit": "mm"}
